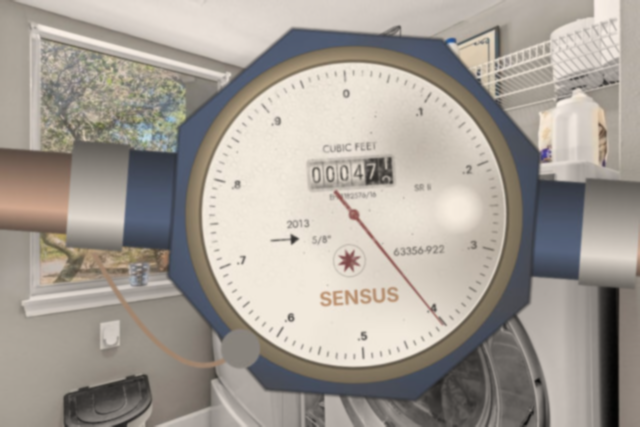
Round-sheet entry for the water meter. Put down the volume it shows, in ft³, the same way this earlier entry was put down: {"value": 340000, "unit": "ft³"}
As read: {"value": 471.40, "unit": "ft³"}
